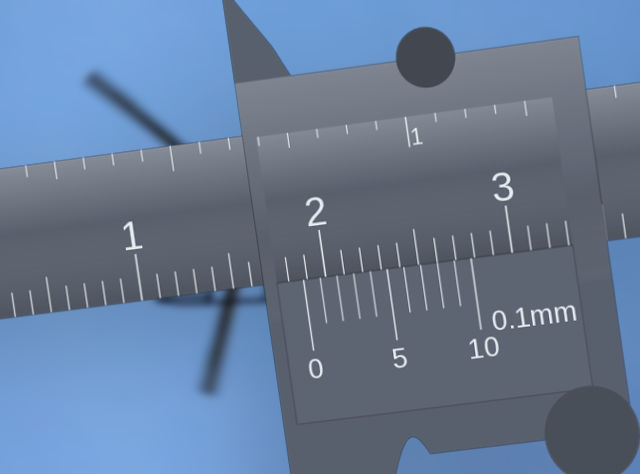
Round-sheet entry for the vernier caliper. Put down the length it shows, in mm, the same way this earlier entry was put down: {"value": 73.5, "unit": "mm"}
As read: {"value": 18.8, "unit": "mm"}
